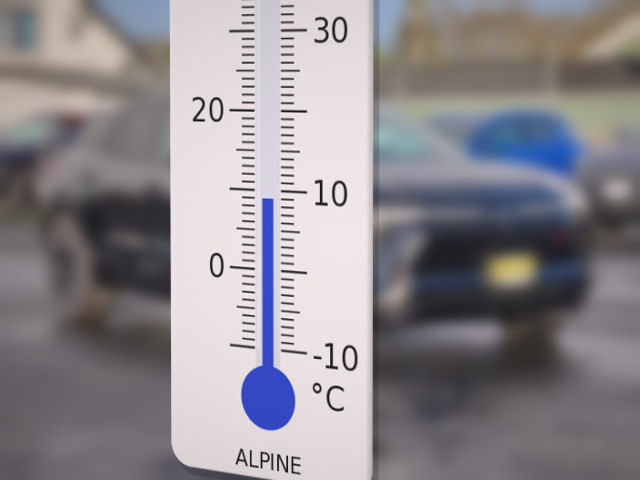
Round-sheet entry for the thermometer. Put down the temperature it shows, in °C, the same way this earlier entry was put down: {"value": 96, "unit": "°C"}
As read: {"value": 9, "unit": "°C"}
